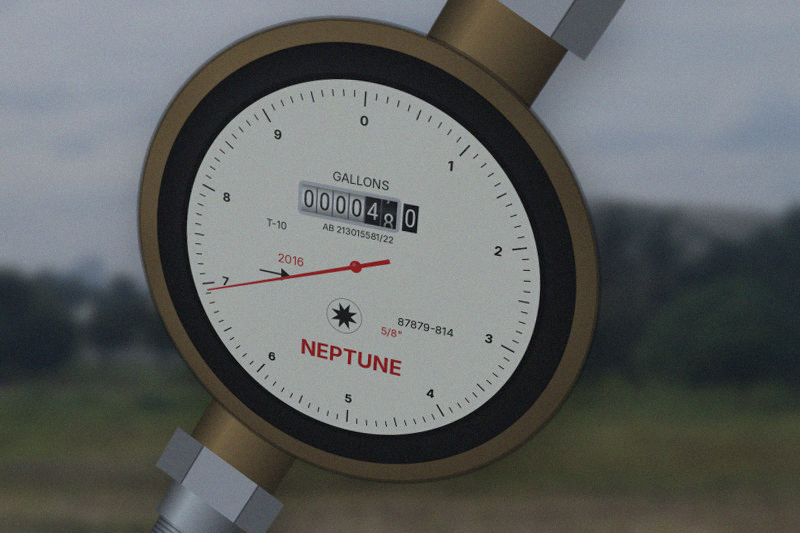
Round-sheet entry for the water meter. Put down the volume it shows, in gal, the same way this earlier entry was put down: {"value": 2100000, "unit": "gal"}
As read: {"value": 476.9, "unit": "gal"}
